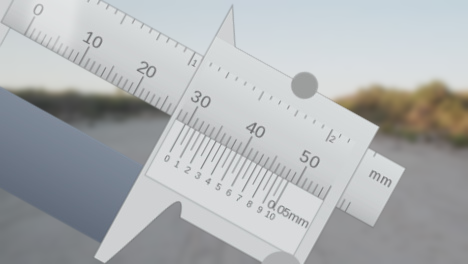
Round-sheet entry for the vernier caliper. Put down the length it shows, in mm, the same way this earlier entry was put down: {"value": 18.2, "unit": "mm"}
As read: {"value": 29.6, "unit": "mm"}
